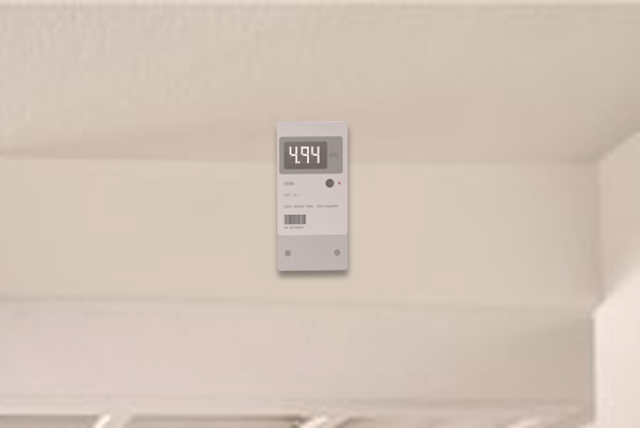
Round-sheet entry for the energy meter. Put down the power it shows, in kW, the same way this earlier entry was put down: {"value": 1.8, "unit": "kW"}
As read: {"value": 4.94, "unit": "kW"}
